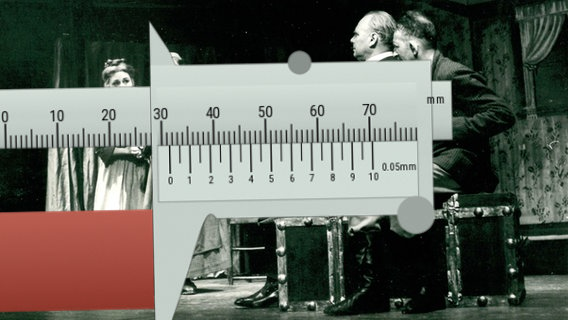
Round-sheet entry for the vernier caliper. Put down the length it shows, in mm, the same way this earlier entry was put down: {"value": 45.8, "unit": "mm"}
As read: {"value": 31.5, "unit": "mm"}
